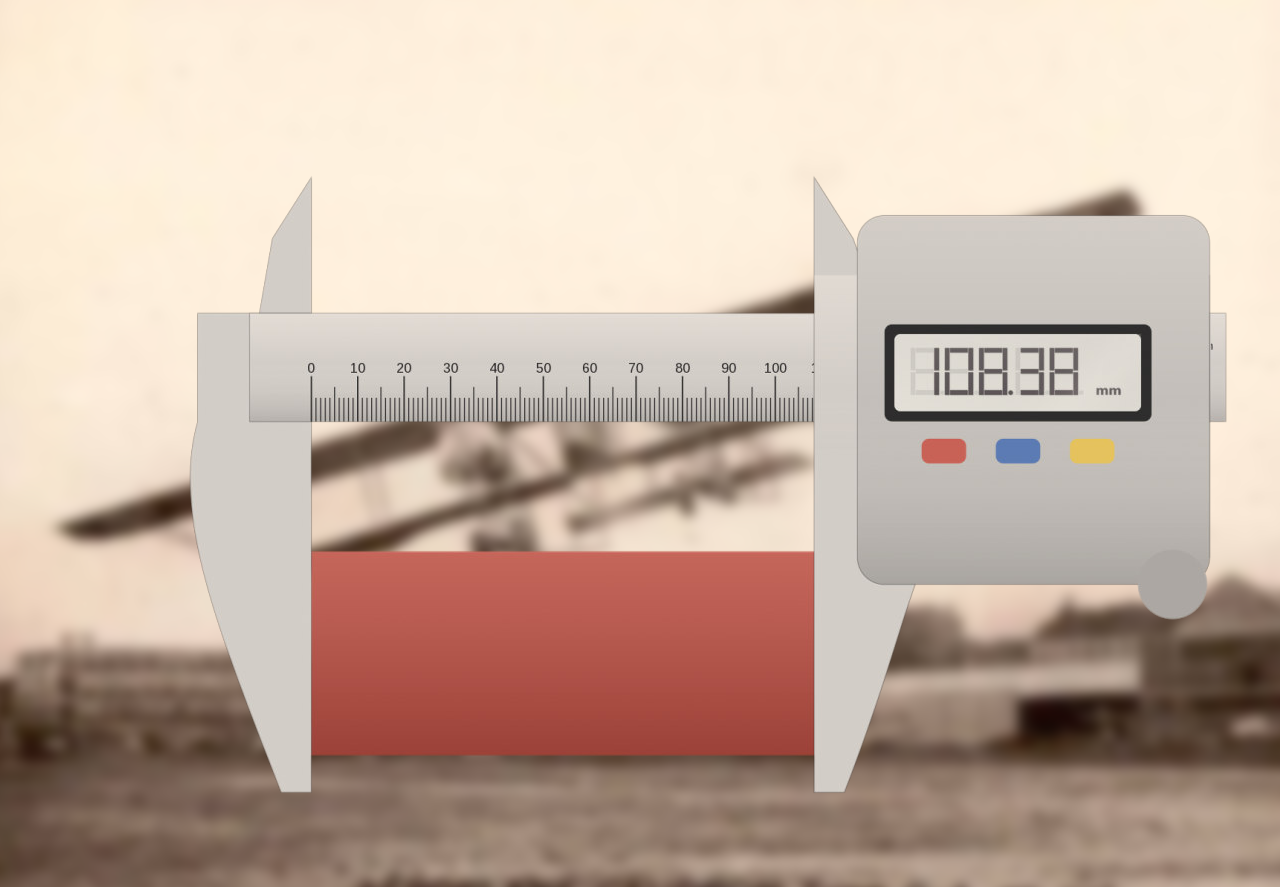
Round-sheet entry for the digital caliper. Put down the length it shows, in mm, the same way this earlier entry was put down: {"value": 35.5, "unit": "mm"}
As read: {"value": 108.38, "unit": "mm"}
